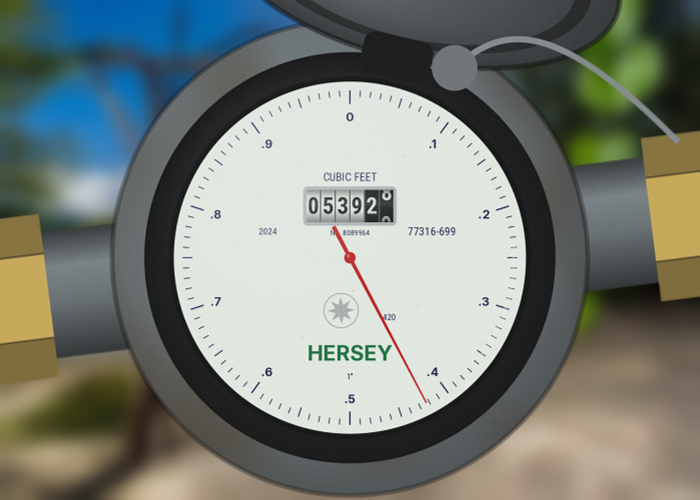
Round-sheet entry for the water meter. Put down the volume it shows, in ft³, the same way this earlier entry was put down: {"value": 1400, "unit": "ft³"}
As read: {"value": 53928.42, "unit": "ft³"}
